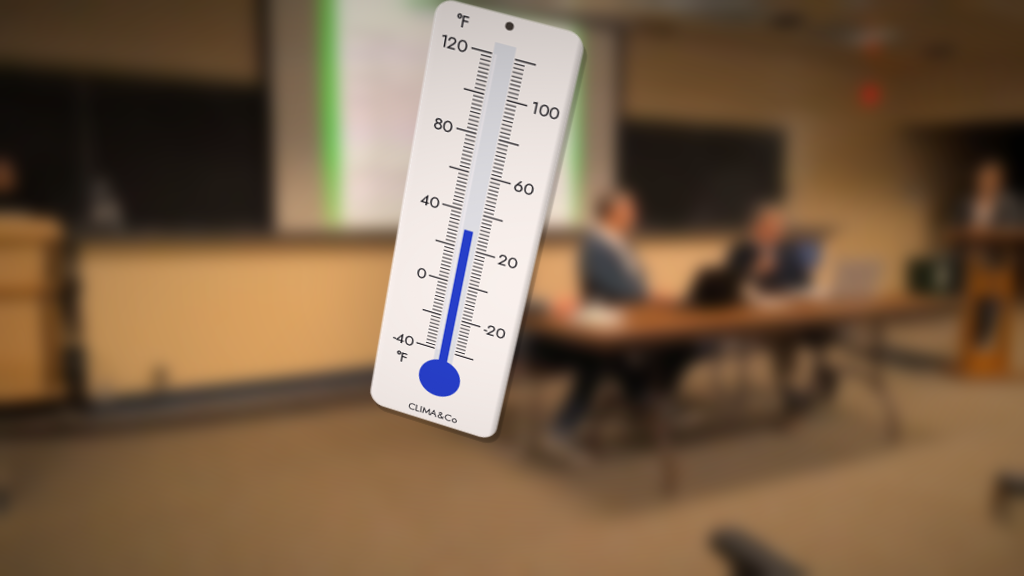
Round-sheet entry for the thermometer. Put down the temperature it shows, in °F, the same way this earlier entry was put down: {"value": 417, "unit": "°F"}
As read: {"value": 30, "unit": "°F"}
